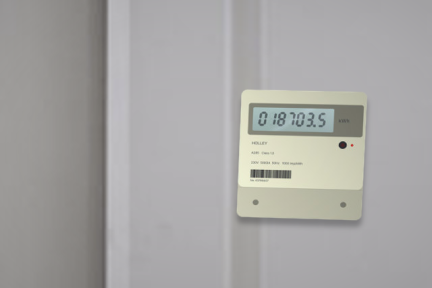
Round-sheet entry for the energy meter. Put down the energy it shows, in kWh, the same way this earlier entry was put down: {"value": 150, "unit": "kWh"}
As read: {"value": 18703.5, "unit": "kWh"}
